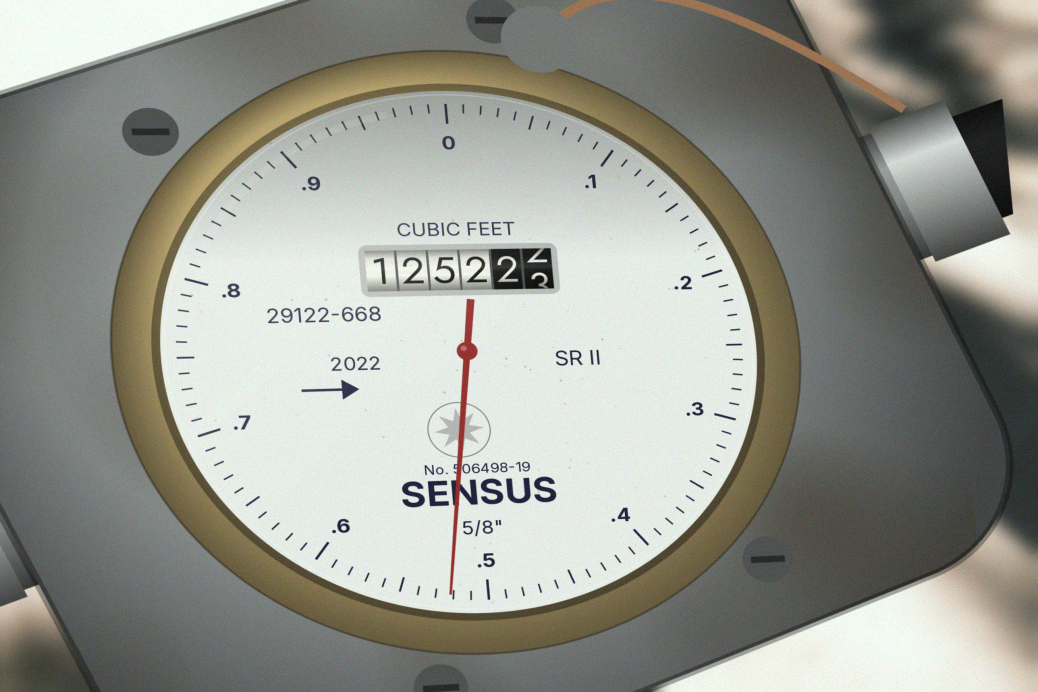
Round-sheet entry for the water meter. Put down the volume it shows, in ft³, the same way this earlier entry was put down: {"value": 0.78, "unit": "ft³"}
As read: {"value": 125222.52, "unit": "ft³"}
